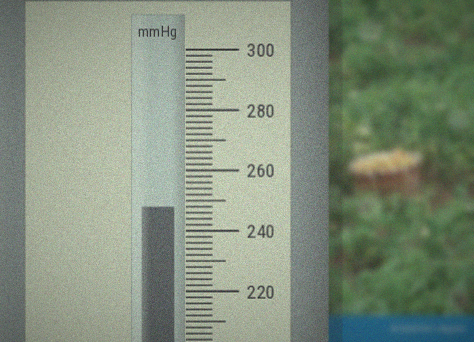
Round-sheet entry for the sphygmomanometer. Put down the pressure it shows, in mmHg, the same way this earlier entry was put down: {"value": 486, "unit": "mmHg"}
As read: {"value": 248, "unit": "mmHg"}
